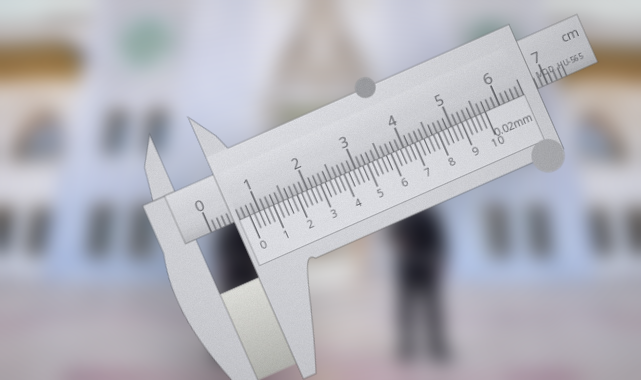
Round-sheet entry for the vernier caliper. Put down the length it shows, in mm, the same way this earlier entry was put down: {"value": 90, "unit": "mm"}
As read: {"value": 8.0, "unit": "mm"}
